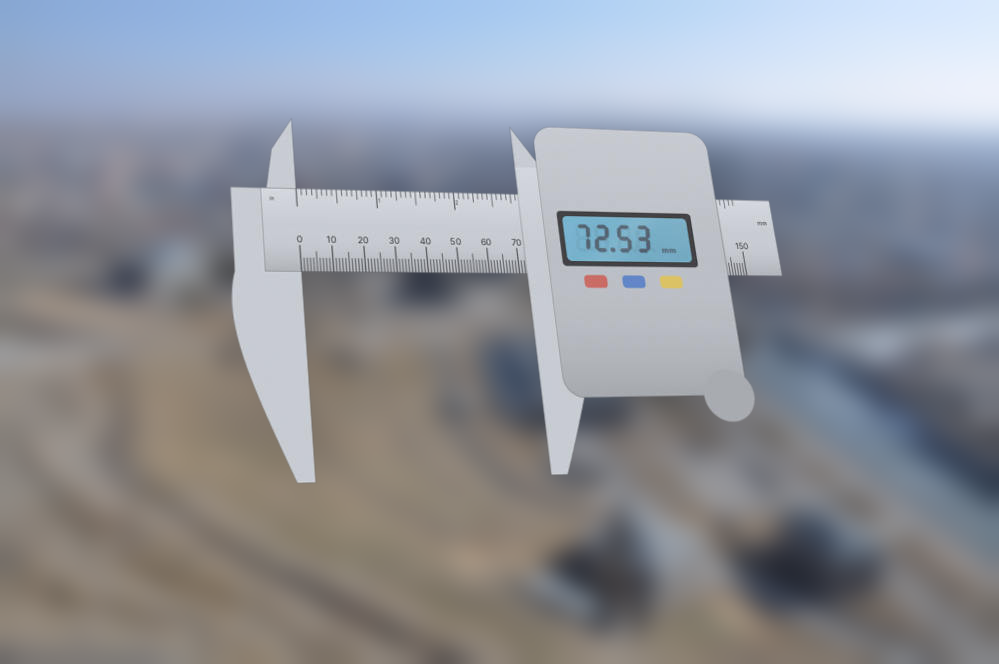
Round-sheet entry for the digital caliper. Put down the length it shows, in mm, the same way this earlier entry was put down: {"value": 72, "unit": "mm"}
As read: {"value": 72.53, "unit": "mm"}
